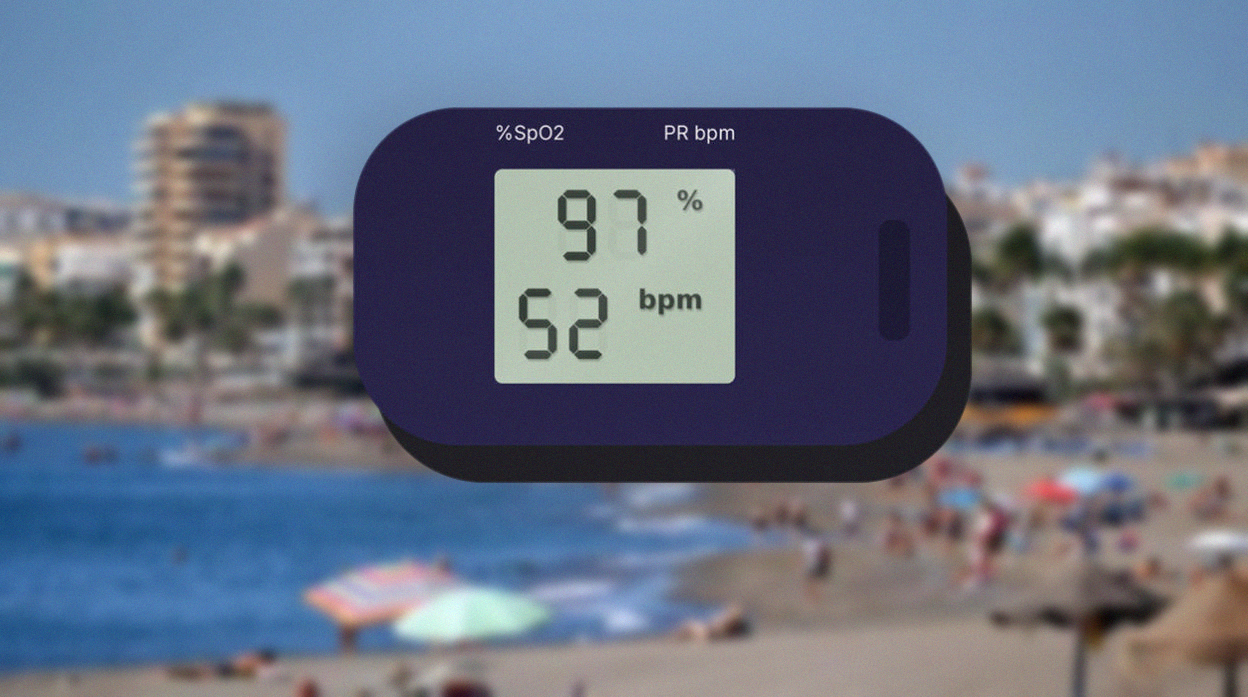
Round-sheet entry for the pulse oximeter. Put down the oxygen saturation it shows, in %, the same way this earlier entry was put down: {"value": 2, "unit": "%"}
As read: {"value": 97, "unit": "%"}
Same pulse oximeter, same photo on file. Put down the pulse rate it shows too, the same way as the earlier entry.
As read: {"value": 52, "unit": "bpm"}
